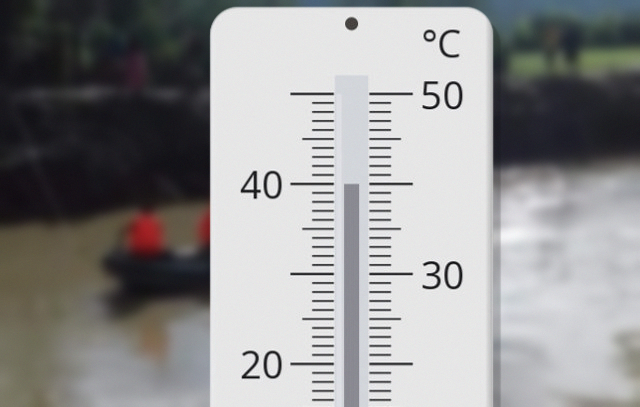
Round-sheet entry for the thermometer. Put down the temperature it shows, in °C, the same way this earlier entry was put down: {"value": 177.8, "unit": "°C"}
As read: {"value": 40, "unit": "°C"}
